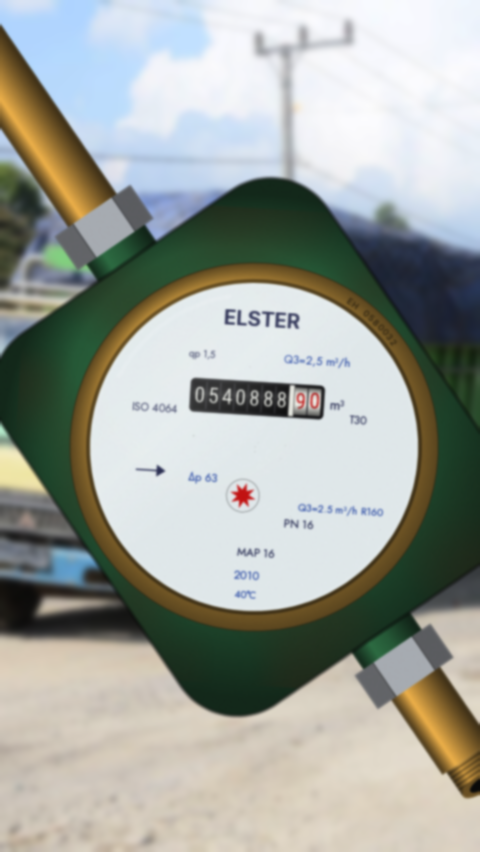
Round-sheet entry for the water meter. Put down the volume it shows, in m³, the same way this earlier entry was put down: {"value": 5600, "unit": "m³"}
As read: {"value": 540888.90, "unit": "m³"}
